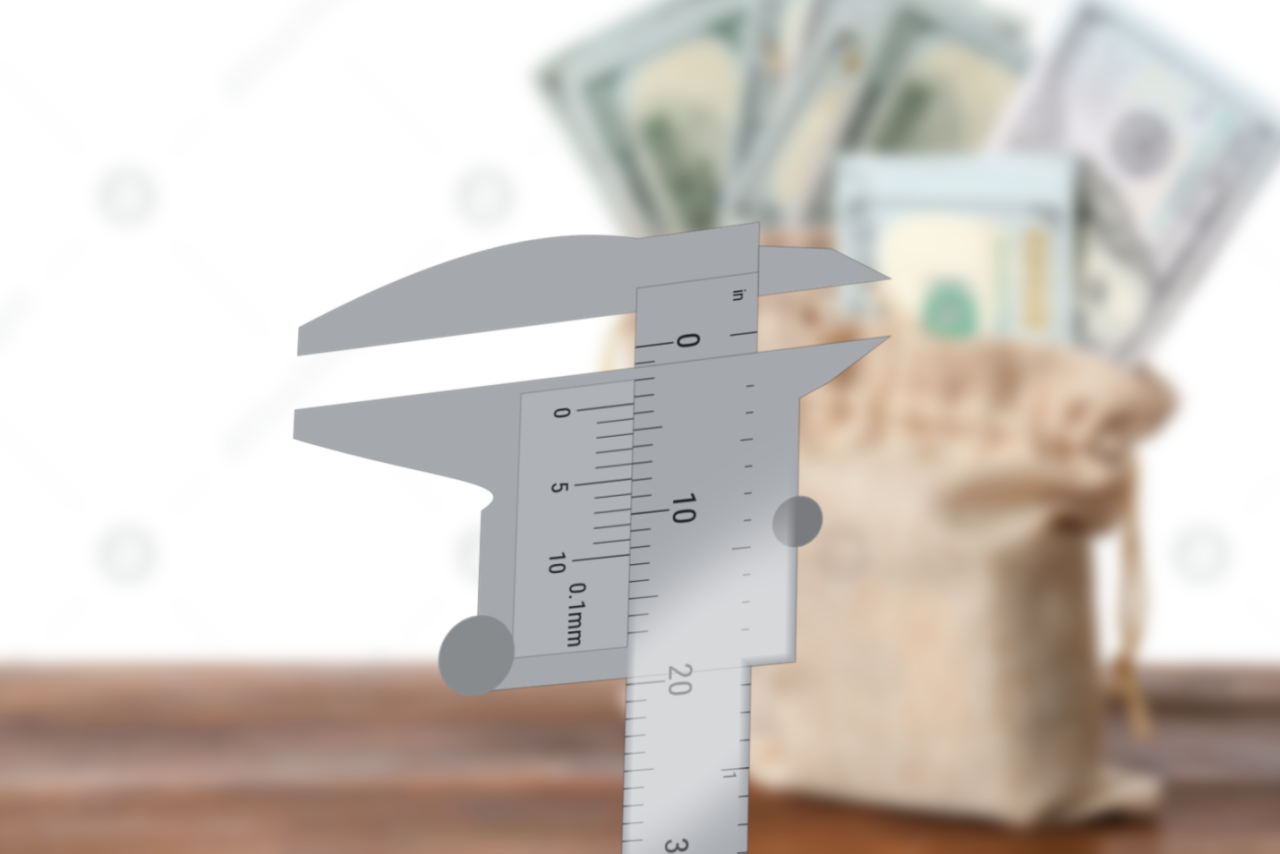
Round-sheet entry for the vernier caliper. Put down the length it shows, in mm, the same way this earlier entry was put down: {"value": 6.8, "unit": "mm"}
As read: {"value": 3.4, "unit": "mm"}
